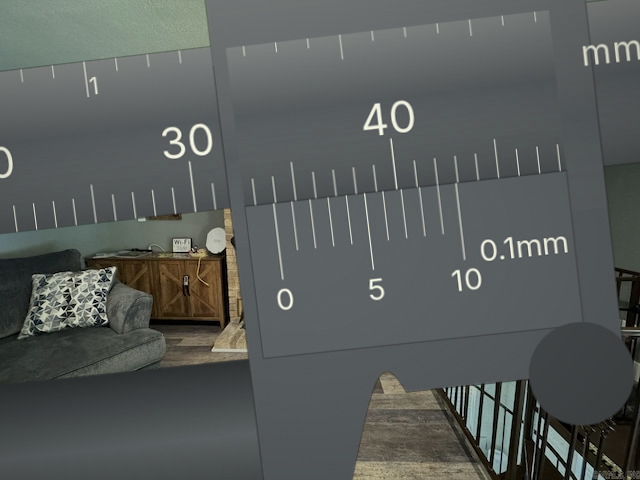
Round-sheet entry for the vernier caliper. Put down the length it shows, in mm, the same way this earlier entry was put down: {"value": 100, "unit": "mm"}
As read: {"value": 33.9, "unit": "mm"}
